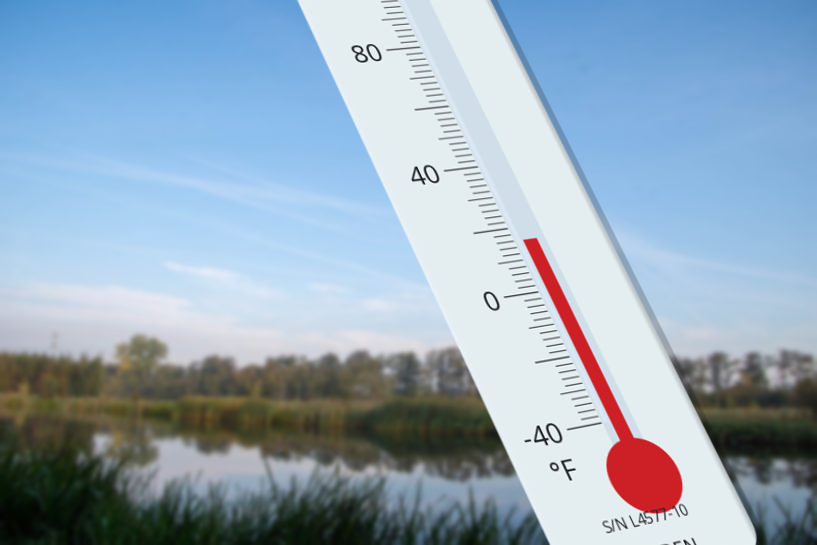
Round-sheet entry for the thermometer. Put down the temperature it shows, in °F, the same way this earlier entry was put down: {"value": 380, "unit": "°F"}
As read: {"value": 16, "unit": "°F"}
